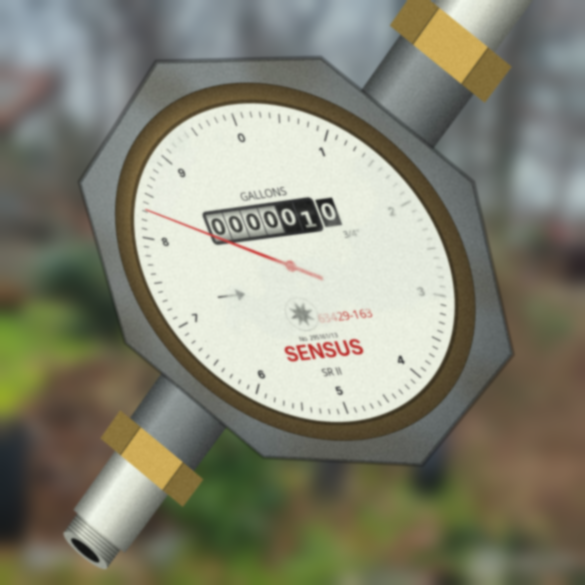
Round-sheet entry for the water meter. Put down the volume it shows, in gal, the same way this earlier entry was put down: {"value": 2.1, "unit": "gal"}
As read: {"value": 8.3, "unit": "gal"}
